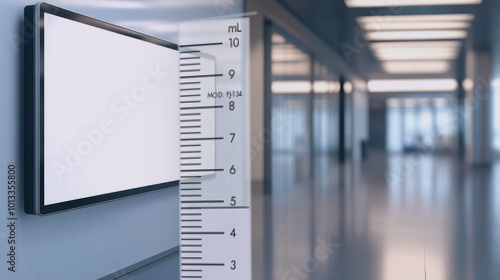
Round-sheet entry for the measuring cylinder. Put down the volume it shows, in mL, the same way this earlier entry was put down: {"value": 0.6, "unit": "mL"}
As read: {"value": 4.8, "unit": "mL"}
